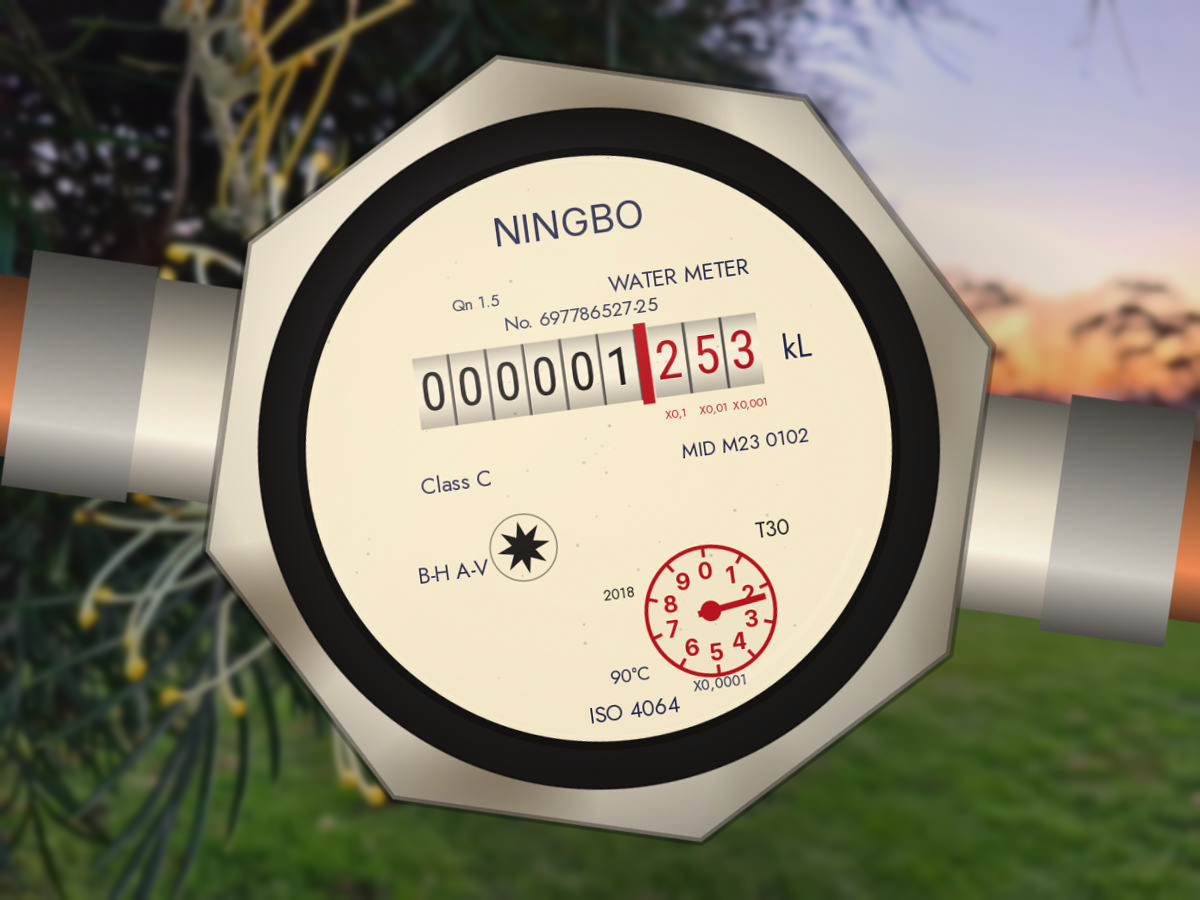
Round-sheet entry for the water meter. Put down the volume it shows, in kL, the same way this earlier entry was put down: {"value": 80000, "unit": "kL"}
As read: {"value": 1.2532, "unit": "kL"}
